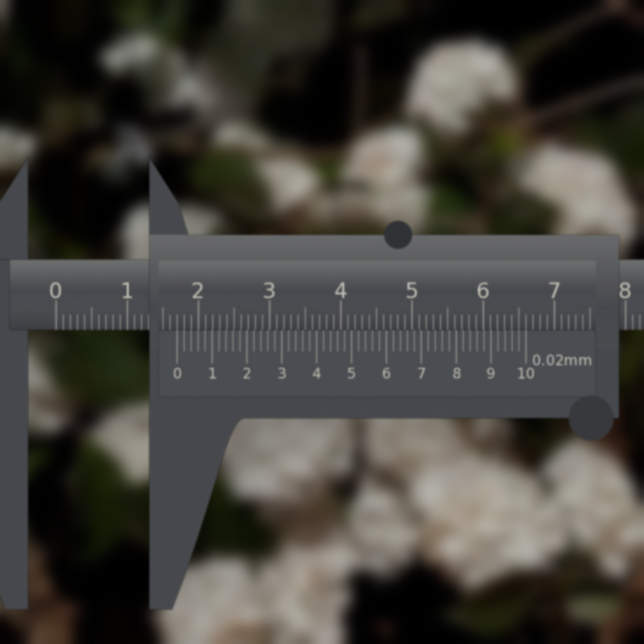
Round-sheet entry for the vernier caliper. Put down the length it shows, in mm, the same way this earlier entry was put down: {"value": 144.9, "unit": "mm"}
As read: {"value": 17.0, "unit": "mm"}
